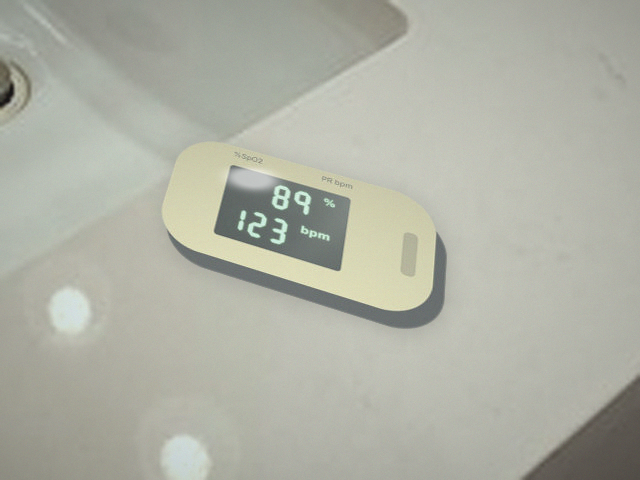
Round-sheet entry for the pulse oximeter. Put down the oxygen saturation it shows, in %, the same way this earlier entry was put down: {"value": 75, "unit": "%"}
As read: {"value": 89, "unit": "%"}
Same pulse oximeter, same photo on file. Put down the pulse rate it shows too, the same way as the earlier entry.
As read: {"value": 123, "unit": "bpm"}
